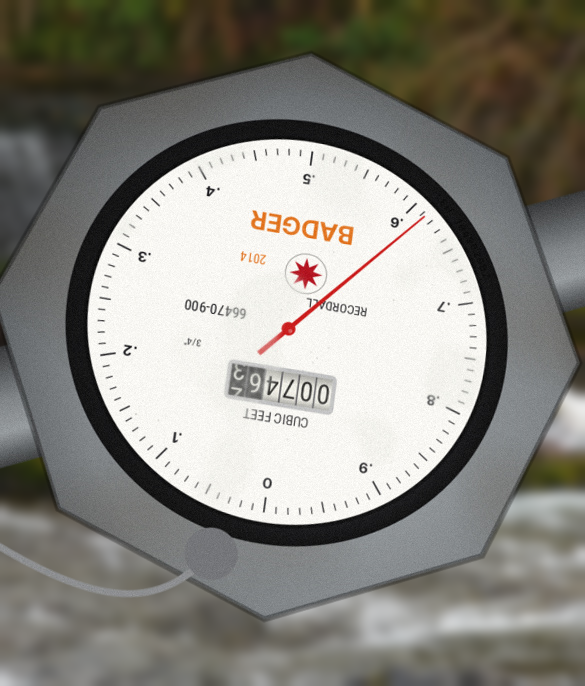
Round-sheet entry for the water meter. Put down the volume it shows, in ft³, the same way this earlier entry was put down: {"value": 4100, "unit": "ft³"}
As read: {"value": 7462.61, "unit": "ft³"}
